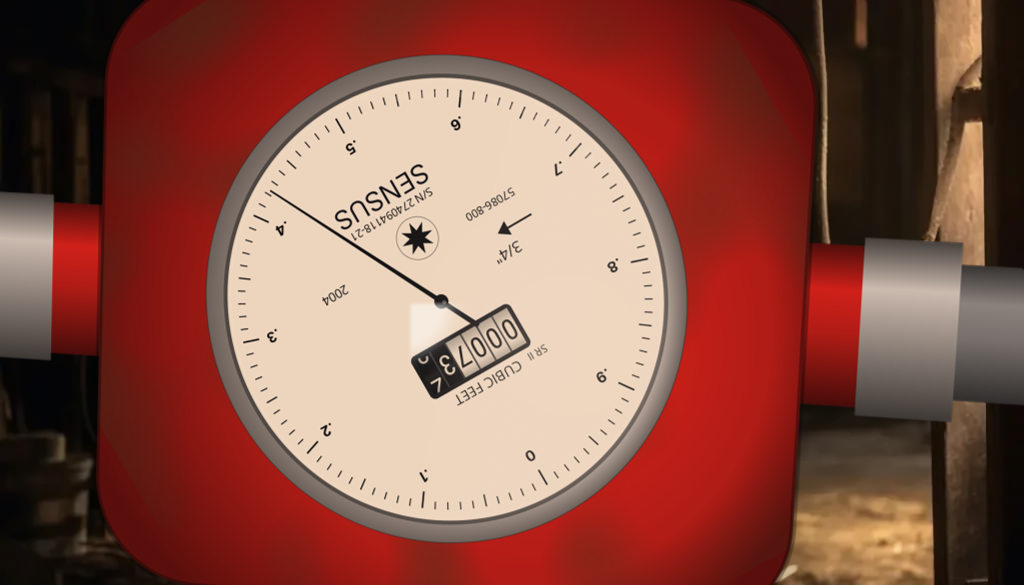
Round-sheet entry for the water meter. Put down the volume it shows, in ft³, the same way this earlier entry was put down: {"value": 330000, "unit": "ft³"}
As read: {"value": 732.42, "unit": "ft³"}
